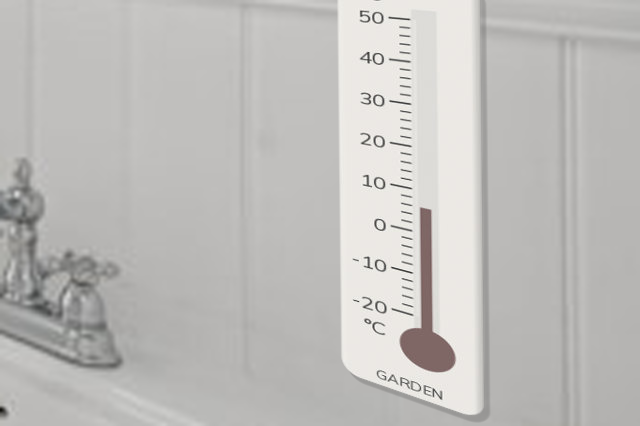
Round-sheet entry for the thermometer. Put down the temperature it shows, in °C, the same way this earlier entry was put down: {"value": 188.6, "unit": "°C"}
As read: {"value": 6, "unit": "°C"}
